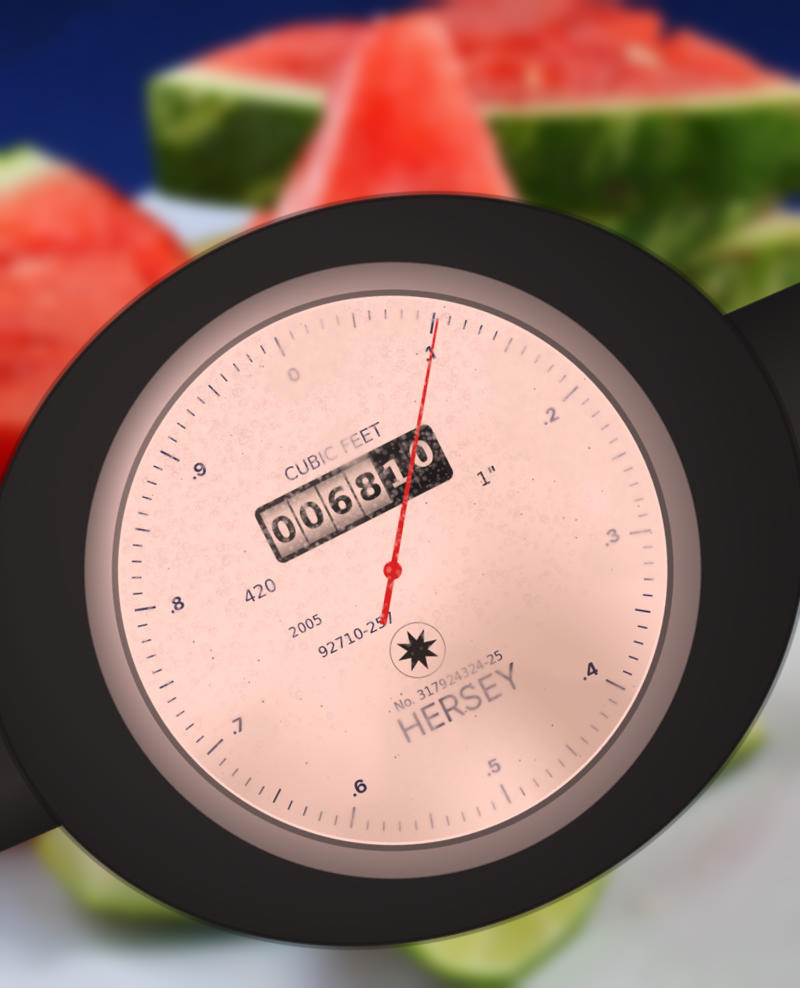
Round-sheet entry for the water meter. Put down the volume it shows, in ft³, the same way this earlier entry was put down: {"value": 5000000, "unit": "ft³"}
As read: {"value": 6810.10, "unit": "ft³"}
